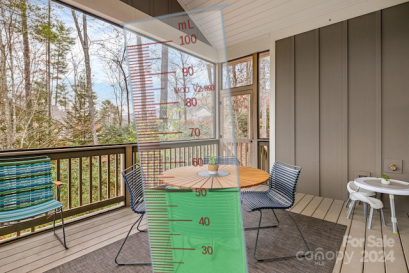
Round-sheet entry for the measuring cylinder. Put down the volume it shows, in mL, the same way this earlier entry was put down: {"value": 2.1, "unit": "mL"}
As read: {"value": 50, "unit": "mL"}
